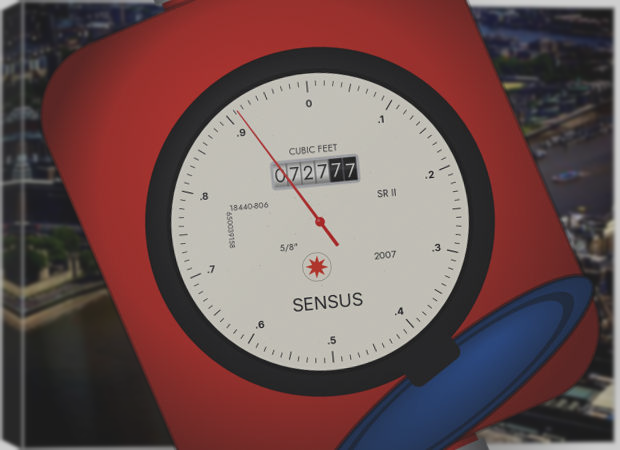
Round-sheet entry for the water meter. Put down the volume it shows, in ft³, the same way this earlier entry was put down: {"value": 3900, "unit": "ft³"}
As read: {"value": 72776.91, "unit": "ft³"}
